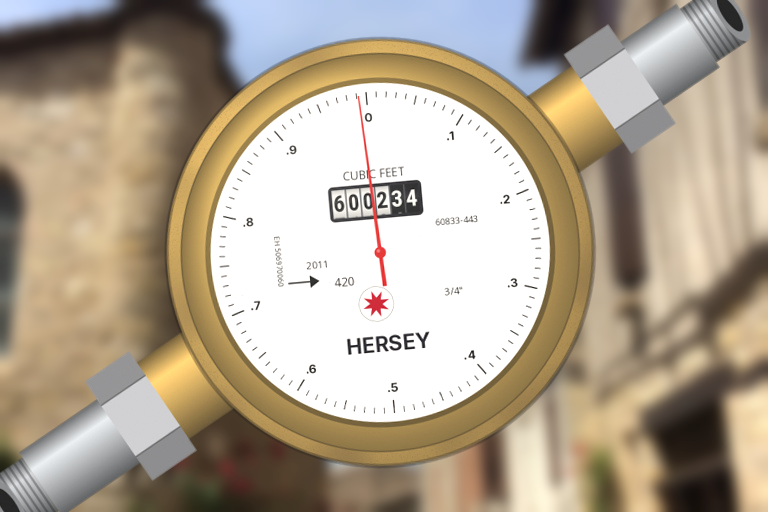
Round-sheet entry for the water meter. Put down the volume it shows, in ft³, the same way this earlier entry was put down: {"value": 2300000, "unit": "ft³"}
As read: {"value": 600233.99, "unit": "ft³"}
